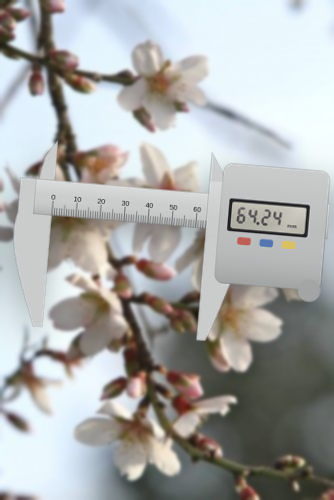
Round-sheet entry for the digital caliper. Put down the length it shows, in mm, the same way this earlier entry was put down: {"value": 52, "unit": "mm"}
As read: {"value": 64.24, "unit": "mm"}
